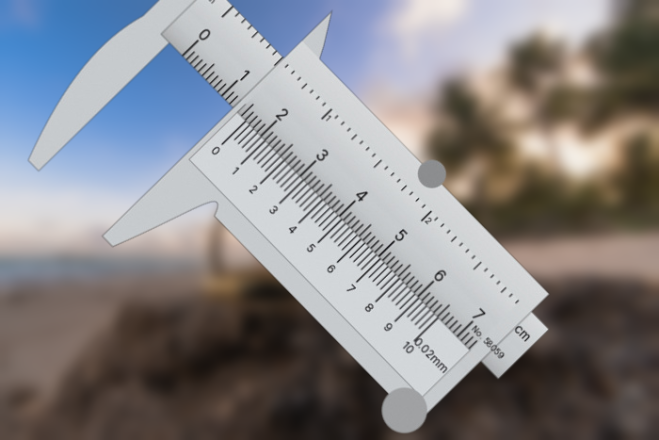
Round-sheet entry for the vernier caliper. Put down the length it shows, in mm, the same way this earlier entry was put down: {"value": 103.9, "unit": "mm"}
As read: {"value": 16.2, "unit": "mm"}
